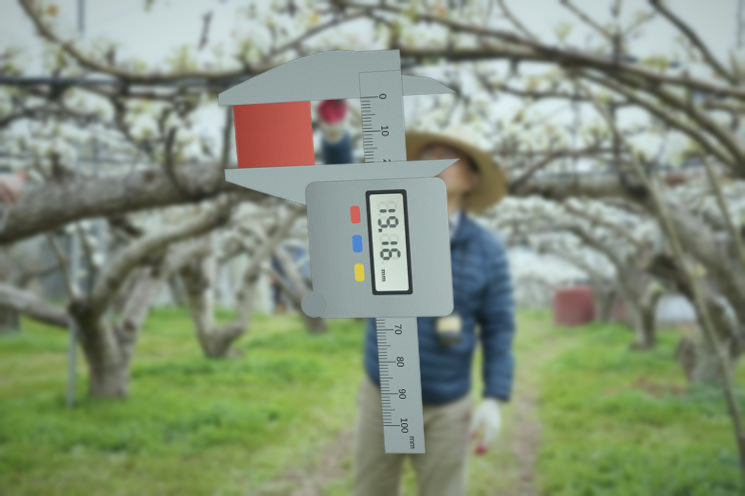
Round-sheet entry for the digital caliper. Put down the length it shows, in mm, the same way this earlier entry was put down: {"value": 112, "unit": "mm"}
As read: {"value": 19.16, "unit": "mm"}
